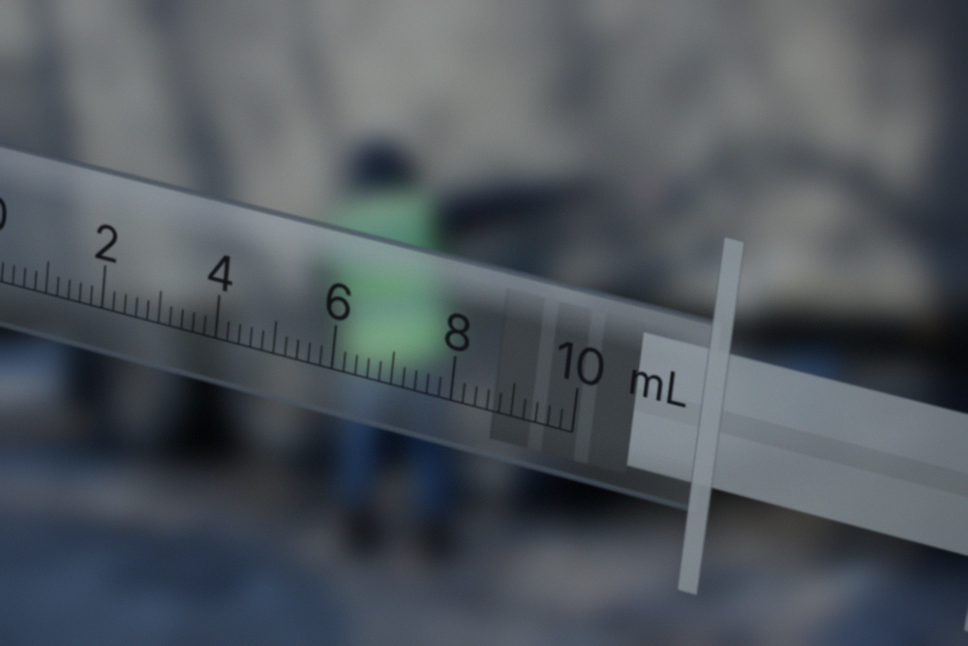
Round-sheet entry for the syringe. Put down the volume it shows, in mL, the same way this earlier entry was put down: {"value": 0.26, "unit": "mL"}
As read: {"value": 8.7, "unit": "mL"}
